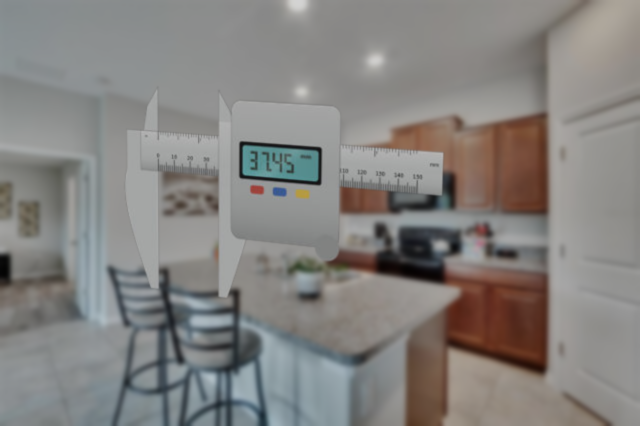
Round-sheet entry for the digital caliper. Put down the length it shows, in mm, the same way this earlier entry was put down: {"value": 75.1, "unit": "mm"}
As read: {"value": 37.45, "unit": "mm"}
